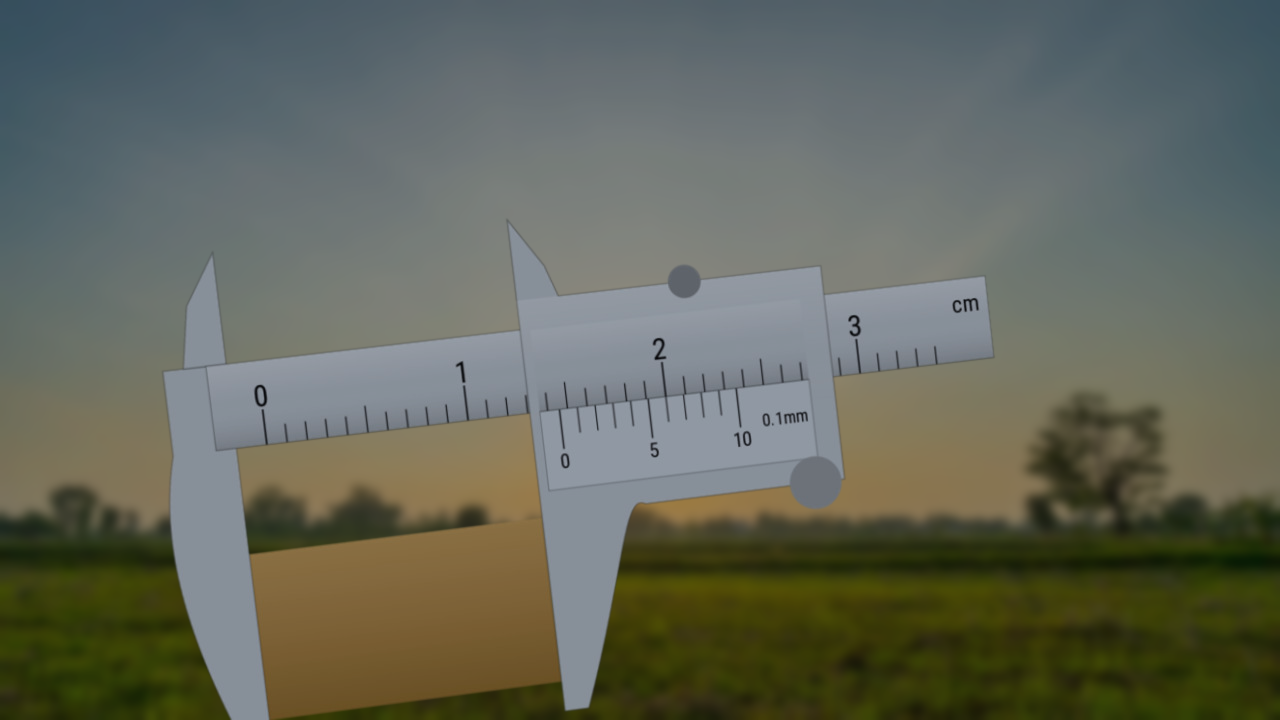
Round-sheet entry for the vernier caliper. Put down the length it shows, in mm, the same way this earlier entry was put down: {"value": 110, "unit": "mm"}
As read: {"value": 14.6, "unit": "mm"}
